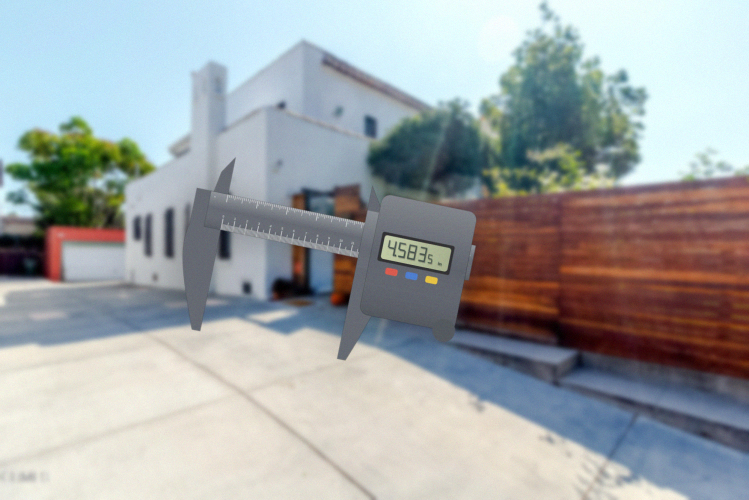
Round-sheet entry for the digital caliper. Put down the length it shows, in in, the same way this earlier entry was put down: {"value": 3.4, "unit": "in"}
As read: {"value": 4.5835, "unit": "in"}
